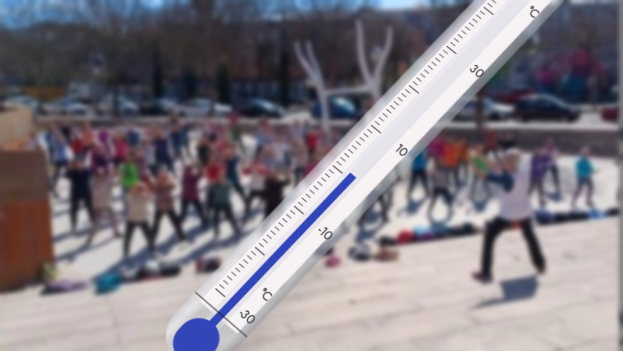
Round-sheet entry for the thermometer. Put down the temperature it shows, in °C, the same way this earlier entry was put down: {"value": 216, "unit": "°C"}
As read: {"value": 1, "unit": "°C"}
